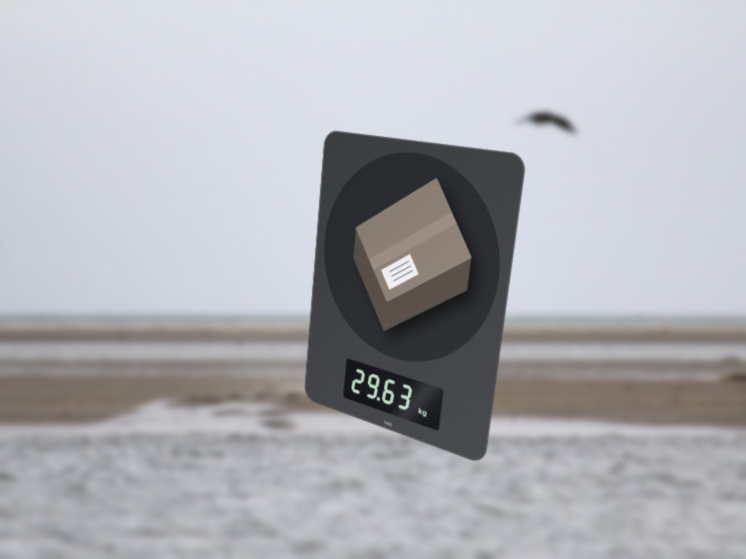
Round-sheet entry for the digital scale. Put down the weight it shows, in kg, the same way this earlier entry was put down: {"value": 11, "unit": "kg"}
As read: {"value": 29.63, "unit": "kg"}
